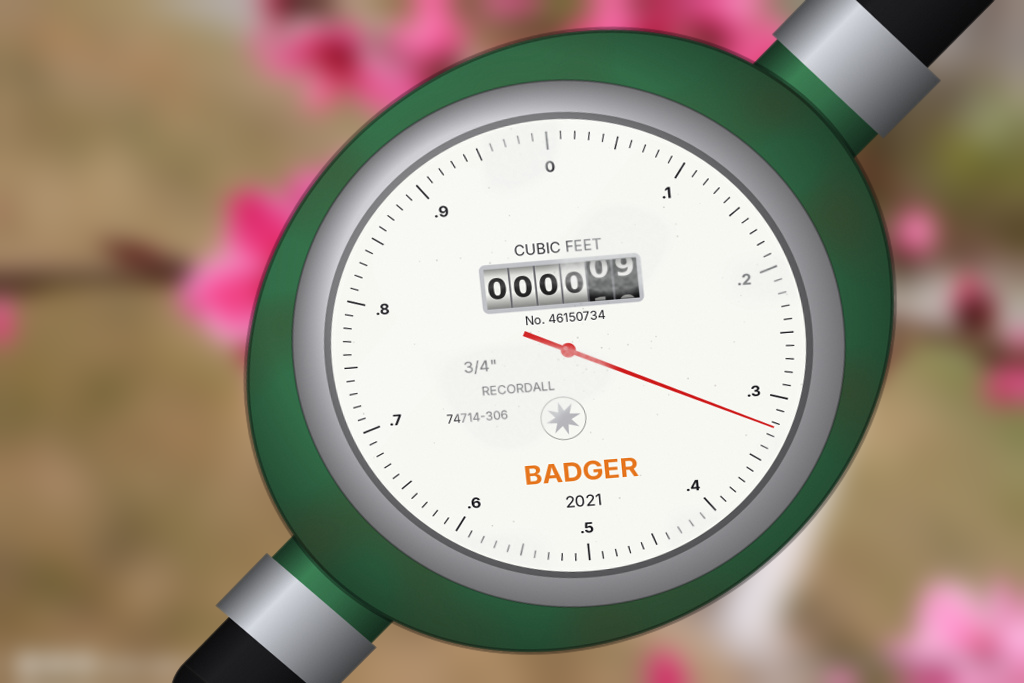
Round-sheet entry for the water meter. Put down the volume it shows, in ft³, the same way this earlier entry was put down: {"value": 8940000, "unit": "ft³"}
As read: {"value": 9.32, "unit": "ft³"}
